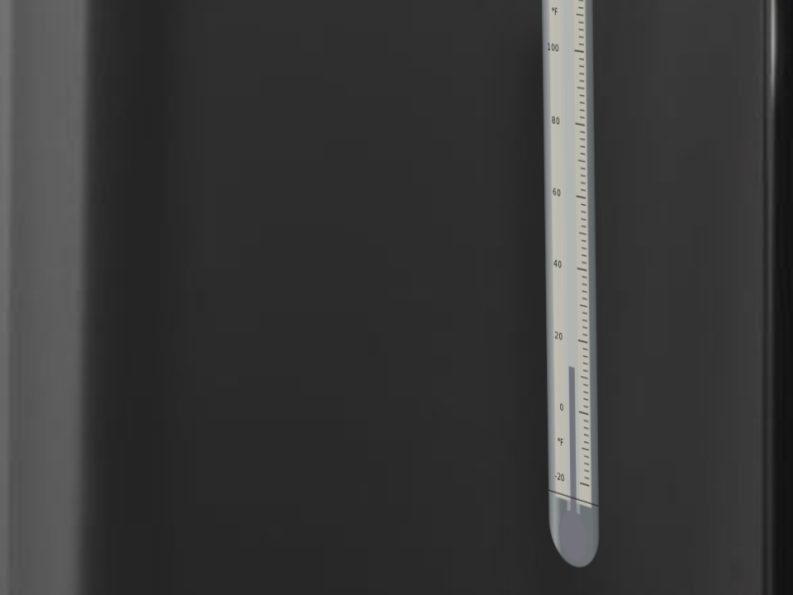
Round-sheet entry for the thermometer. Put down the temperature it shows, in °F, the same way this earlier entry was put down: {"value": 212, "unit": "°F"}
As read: {"value": 12, "unit": "°F"}
